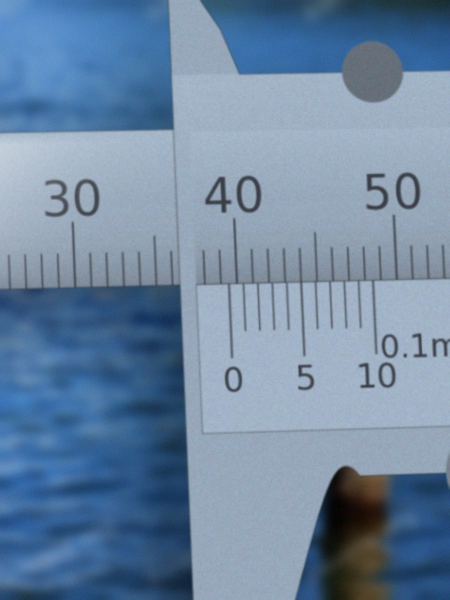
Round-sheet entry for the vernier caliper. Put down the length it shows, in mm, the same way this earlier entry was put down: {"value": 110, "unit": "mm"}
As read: {"value": 39.5, "unit": "mm"}
